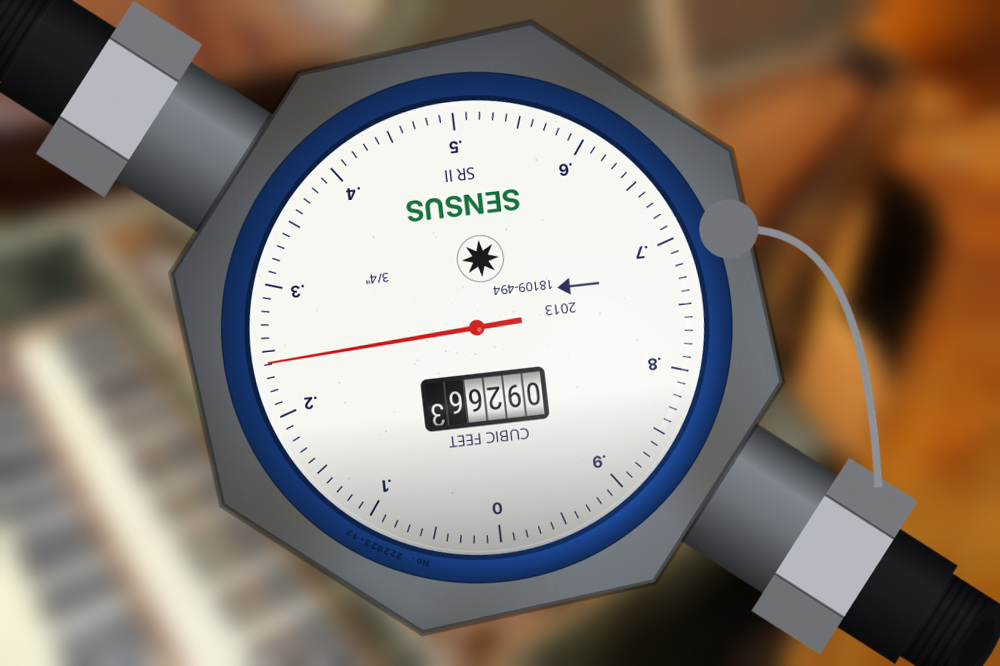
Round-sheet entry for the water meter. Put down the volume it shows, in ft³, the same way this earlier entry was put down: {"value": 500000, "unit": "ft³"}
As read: {"value": 92663.24, "unit": "ft³"}
